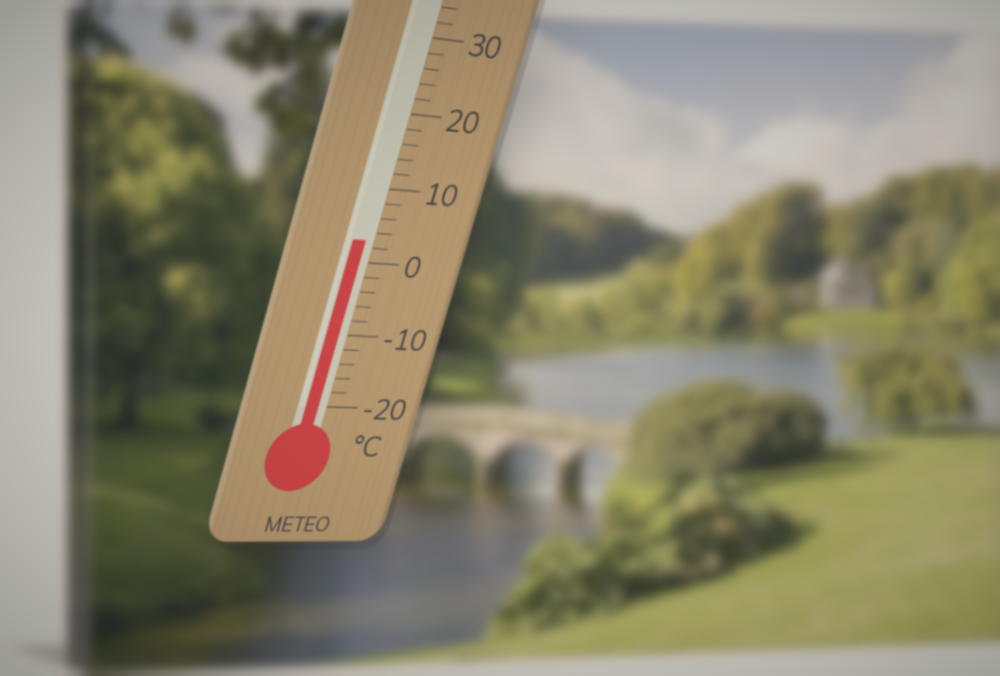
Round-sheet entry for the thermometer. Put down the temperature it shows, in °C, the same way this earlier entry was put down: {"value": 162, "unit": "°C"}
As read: {"value": 3, "unit": "°C"}
